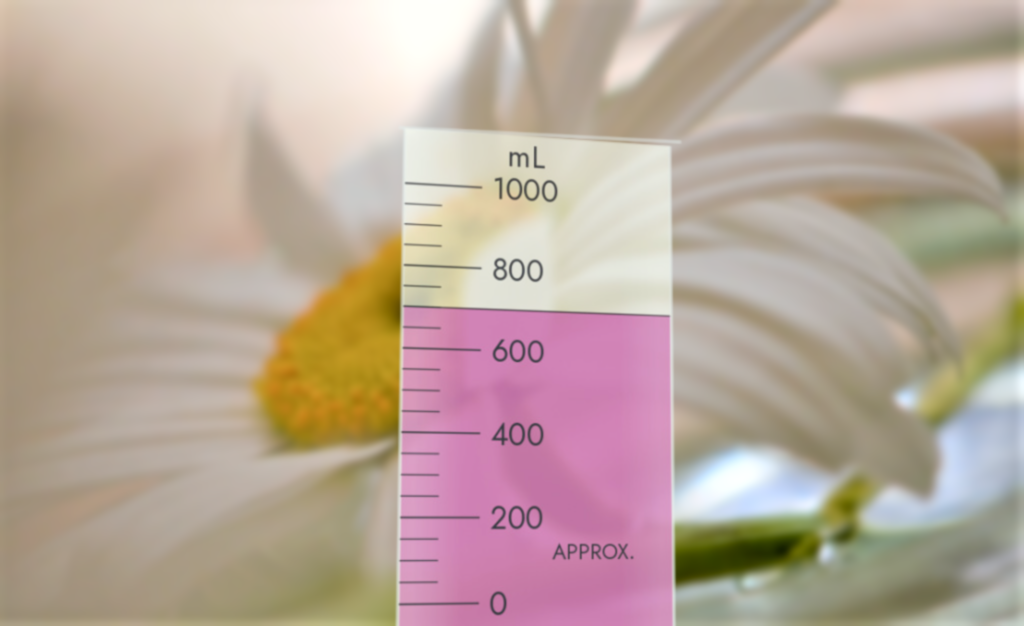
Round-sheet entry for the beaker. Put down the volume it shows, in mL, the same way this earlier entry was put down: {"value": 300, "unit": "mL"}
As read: {"value": 700, "unit": "mL"}
